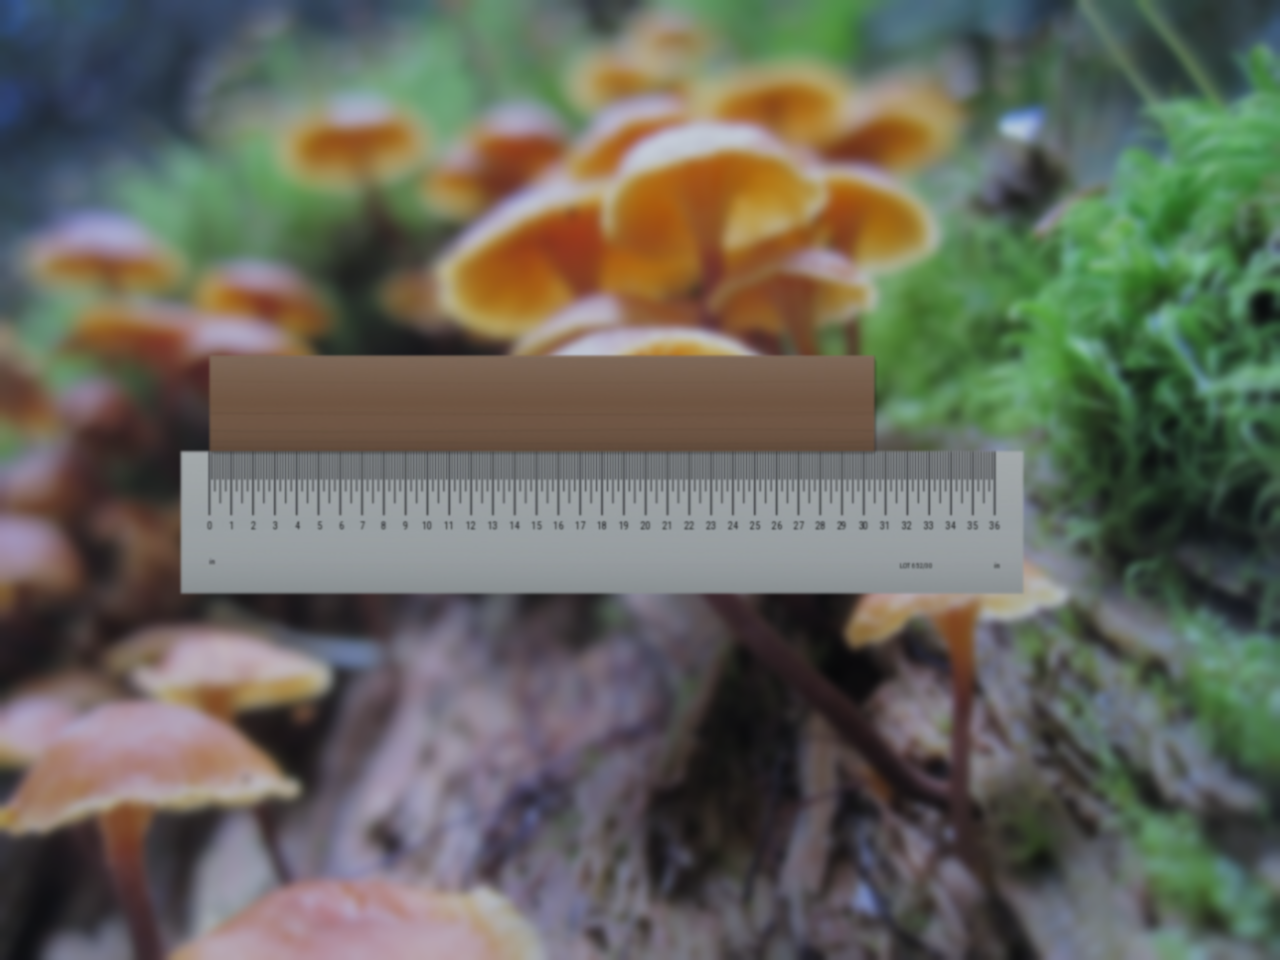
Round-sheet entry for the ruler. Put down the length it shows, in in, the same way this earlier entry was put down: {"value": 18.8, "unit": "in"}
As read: {"value": 30.5, "unit": "in"}
